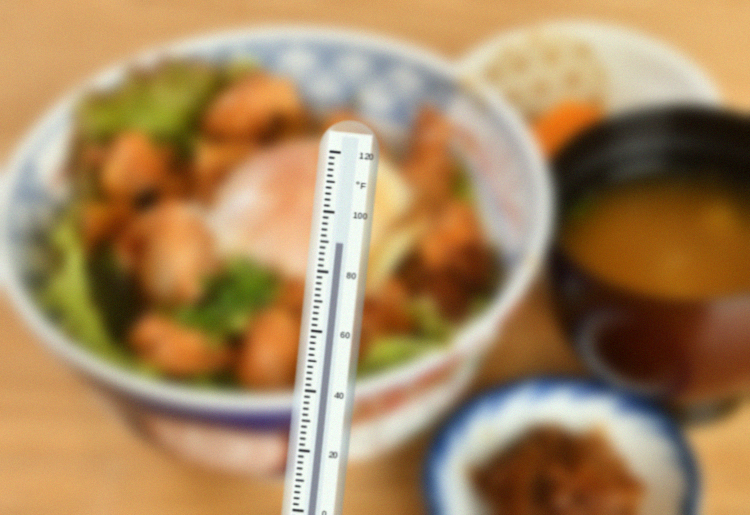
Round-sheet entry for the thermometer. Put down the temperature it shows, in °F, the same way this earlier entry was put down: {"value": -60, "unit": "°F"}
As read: {"value": 90, "unit": "°F"}
